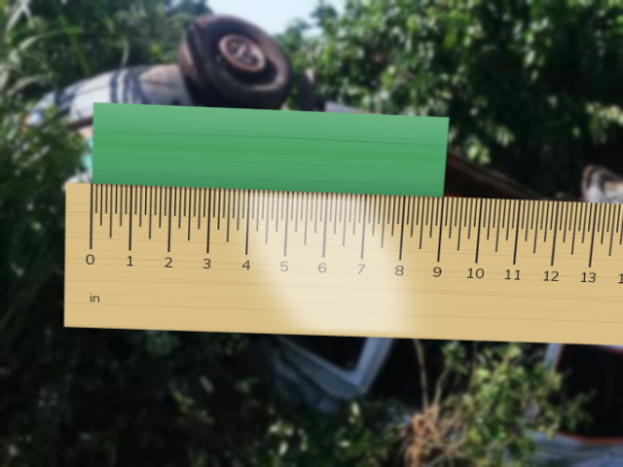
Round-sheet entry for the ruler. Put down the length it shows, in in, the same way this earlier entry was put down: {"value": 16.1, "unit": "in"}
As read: {"value": 9, "unit": "in"}
